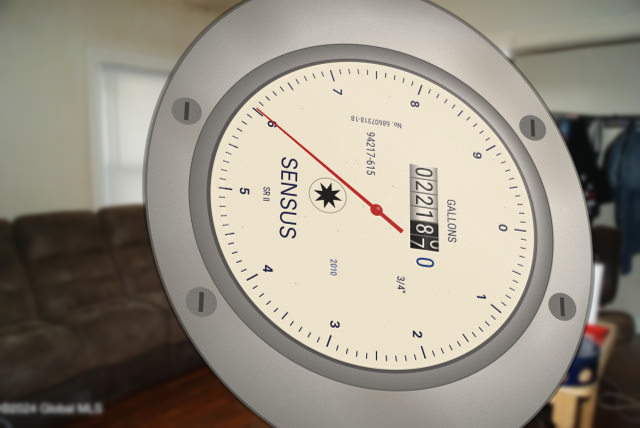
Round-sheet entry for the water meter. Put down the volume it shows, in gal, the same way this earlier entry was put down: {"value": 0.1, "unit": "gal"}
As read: {"value": 221866.0, "unit": "gal"}
